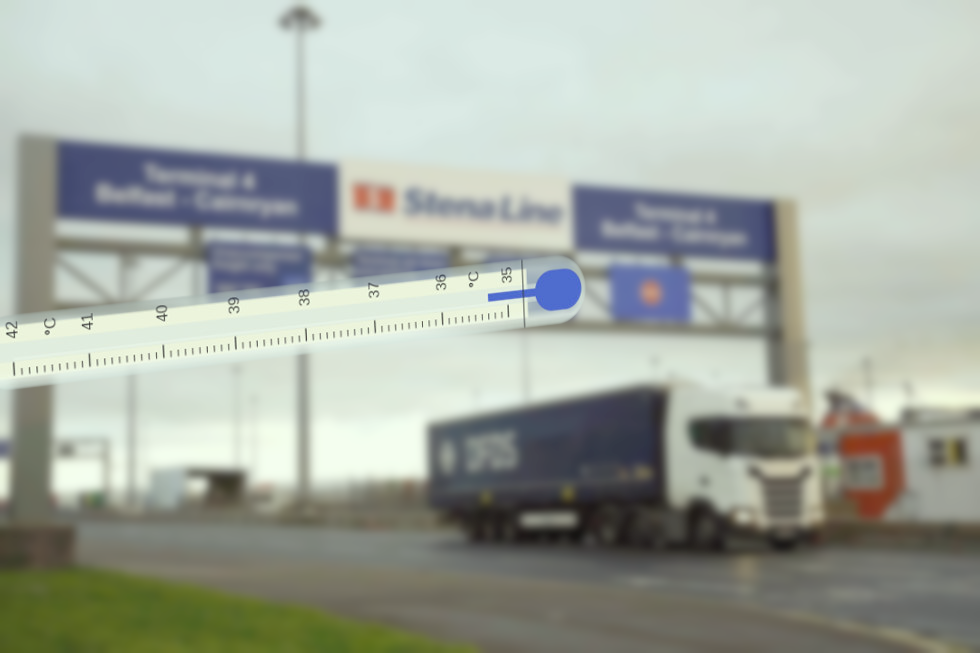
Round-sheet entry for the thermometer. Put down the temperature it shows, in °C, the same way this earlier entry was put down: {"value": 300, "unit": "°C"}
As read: {"value": 35.3, "unit": "°C"}
